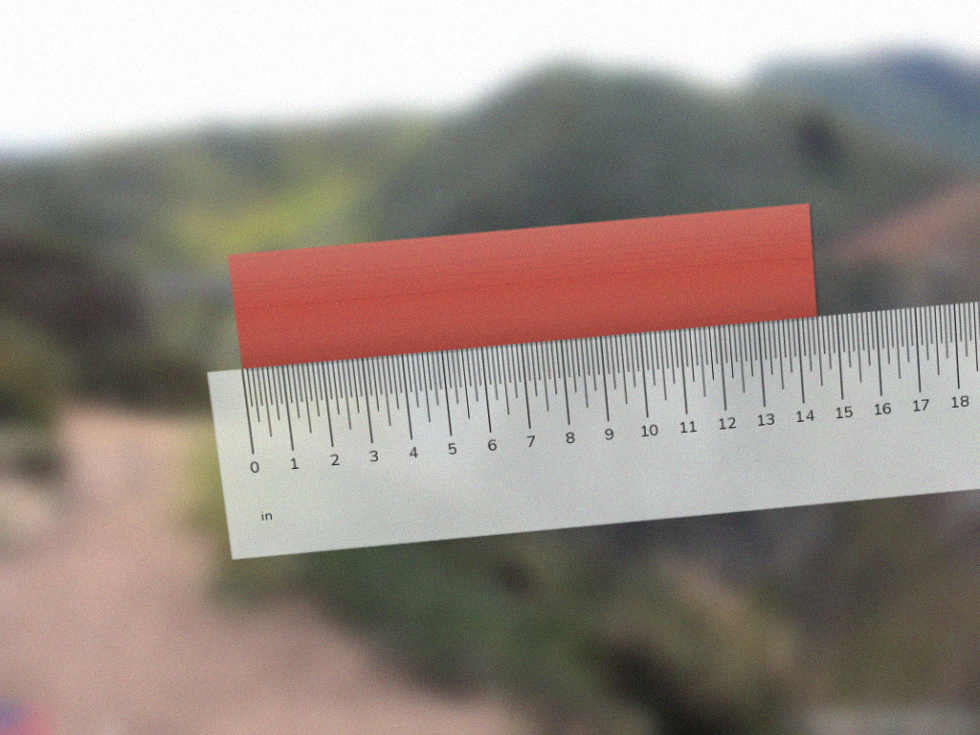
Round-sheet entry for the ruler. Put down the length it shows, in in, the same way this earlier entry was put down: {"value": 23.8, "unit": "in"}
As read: {"value": 14.5, "unit": "in"}
